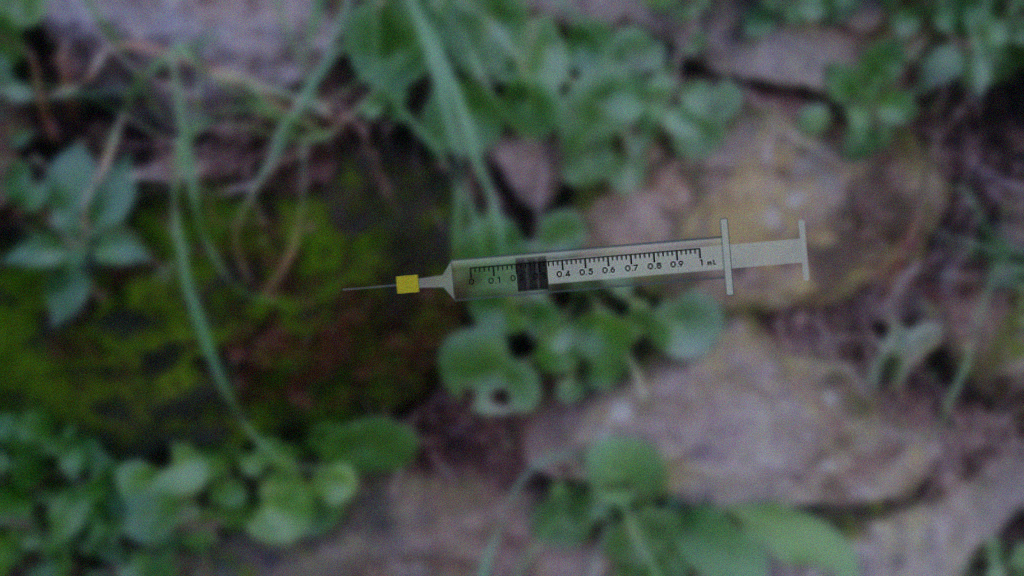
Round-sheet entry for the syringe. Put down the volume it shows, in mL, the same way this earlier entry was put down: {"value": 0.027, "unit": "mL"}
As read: {"value": 0.2, "unit": "mL"}
